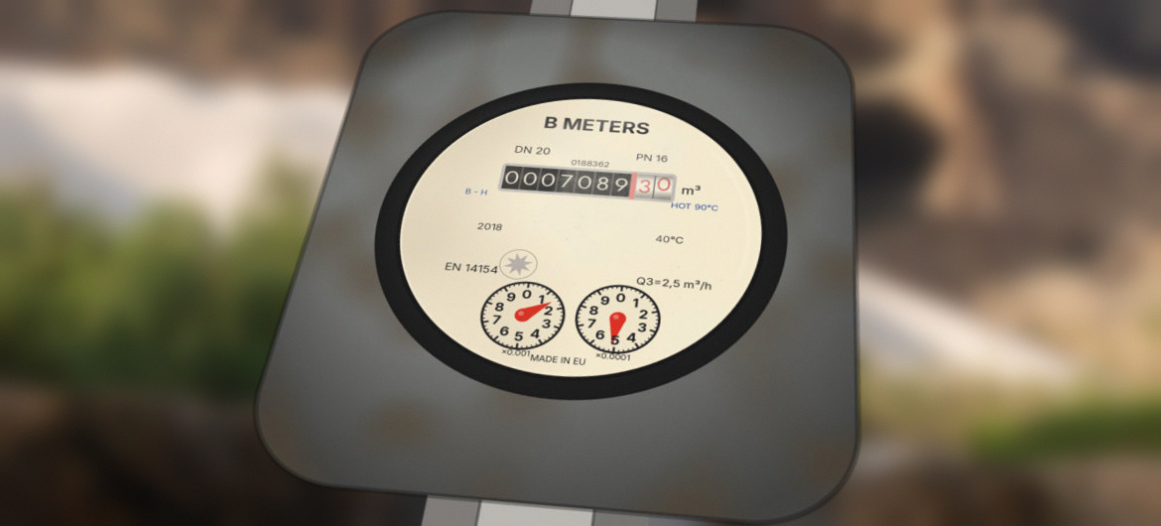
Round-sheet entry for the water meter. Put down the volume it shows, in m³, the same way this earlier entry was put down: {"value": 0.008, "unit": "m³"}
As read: {"value": 7089.3015, "unit": "m³"}
